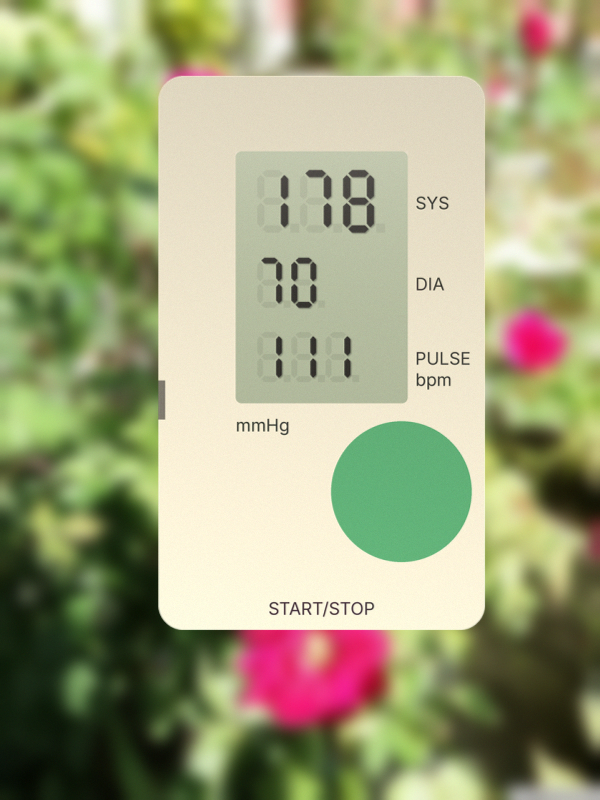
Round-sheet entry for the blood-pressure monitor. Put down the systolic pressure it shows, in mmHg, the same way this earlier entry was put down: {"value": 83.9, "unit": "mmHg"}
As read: {"value": 178, "unit": "mmHg"}
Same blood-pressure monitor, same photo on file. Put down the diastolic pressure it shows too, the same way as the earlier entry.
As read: {"value": 70, "unit": "mmHg"}
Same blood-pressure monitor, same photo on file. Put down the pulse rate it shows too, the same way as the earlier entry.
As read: {"value": 111, "unit": "bpm"}
